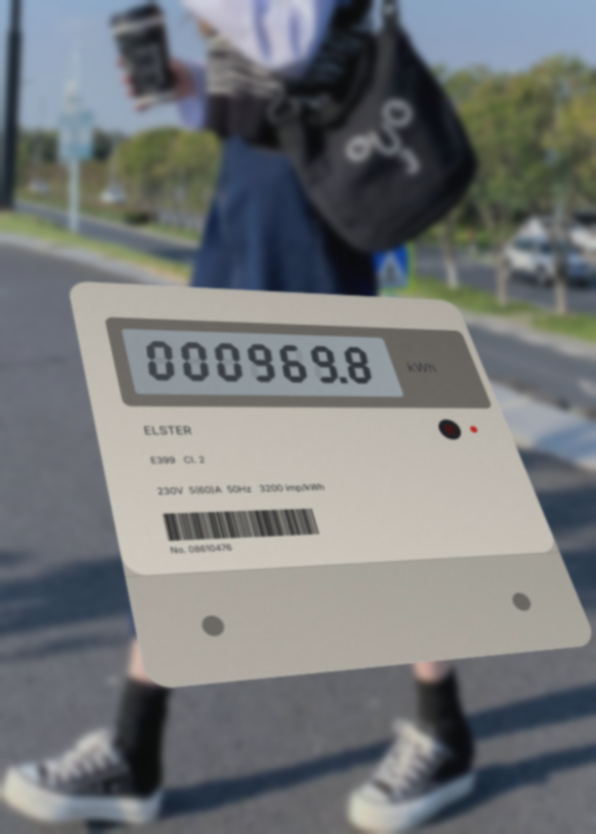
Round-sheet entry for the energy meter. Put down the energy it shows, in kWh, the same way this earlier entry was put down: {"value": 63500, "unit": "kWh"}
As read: {"value": 969.8, "unit": "kWh"}
